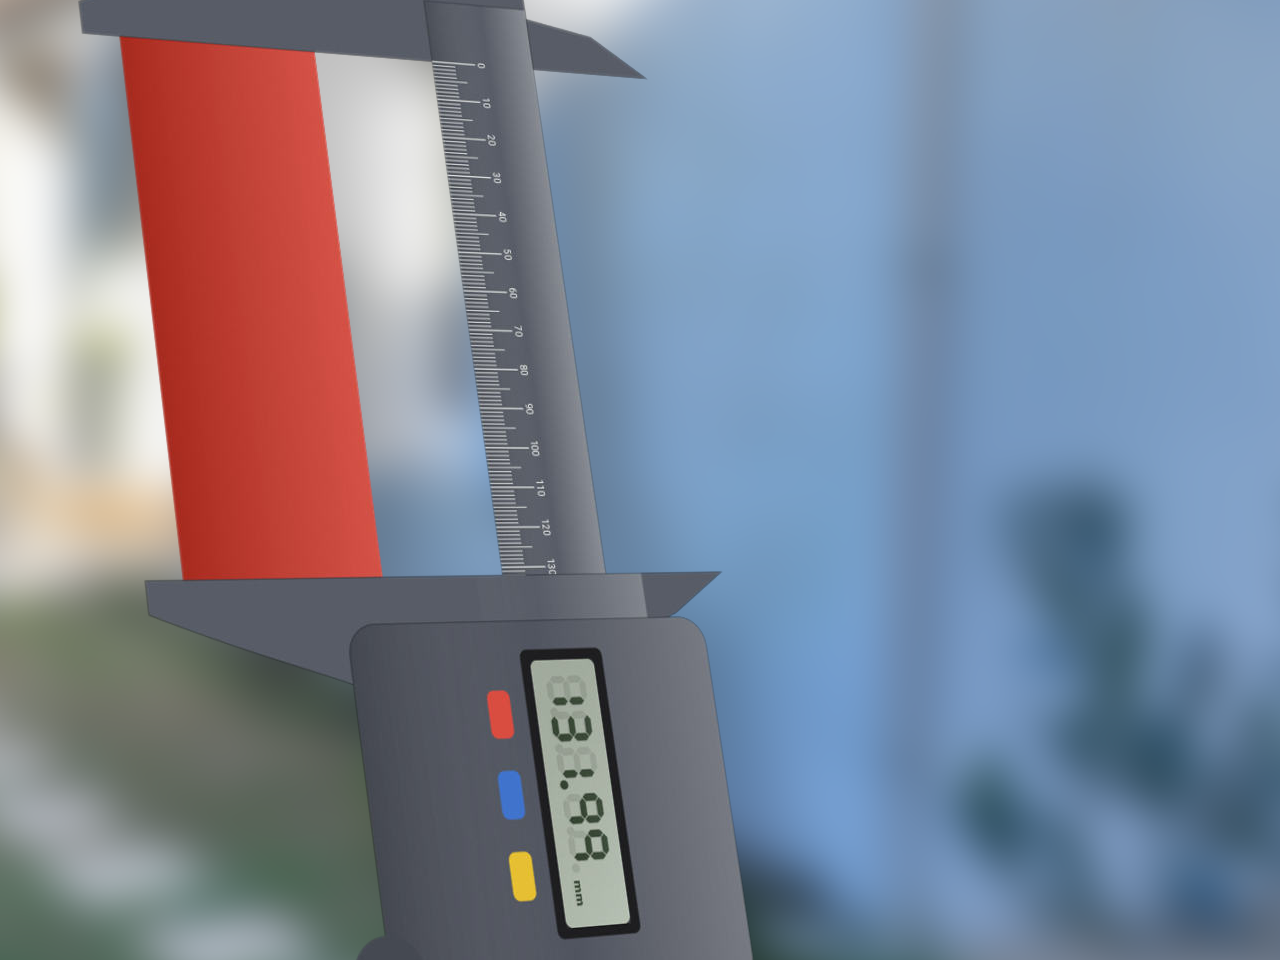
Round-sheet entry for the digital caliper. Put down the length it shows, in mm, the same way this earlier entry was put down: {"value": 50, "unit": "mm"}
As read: {"value": 131.99, "unit": "mm"}
